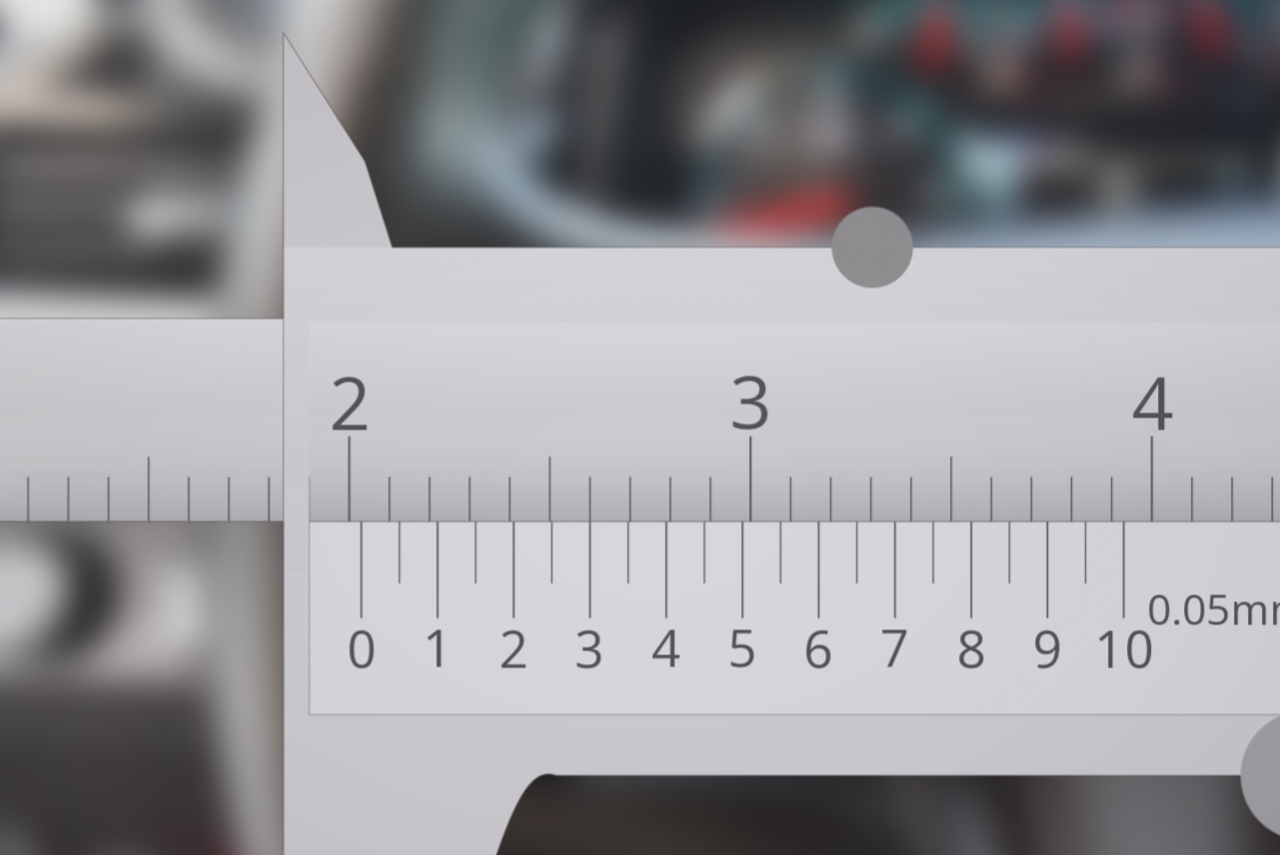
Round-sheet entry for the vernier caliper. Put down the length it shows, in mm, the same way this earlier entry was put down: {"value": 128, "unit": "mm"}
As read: {"value": 20.30, "unit": "mm"}
